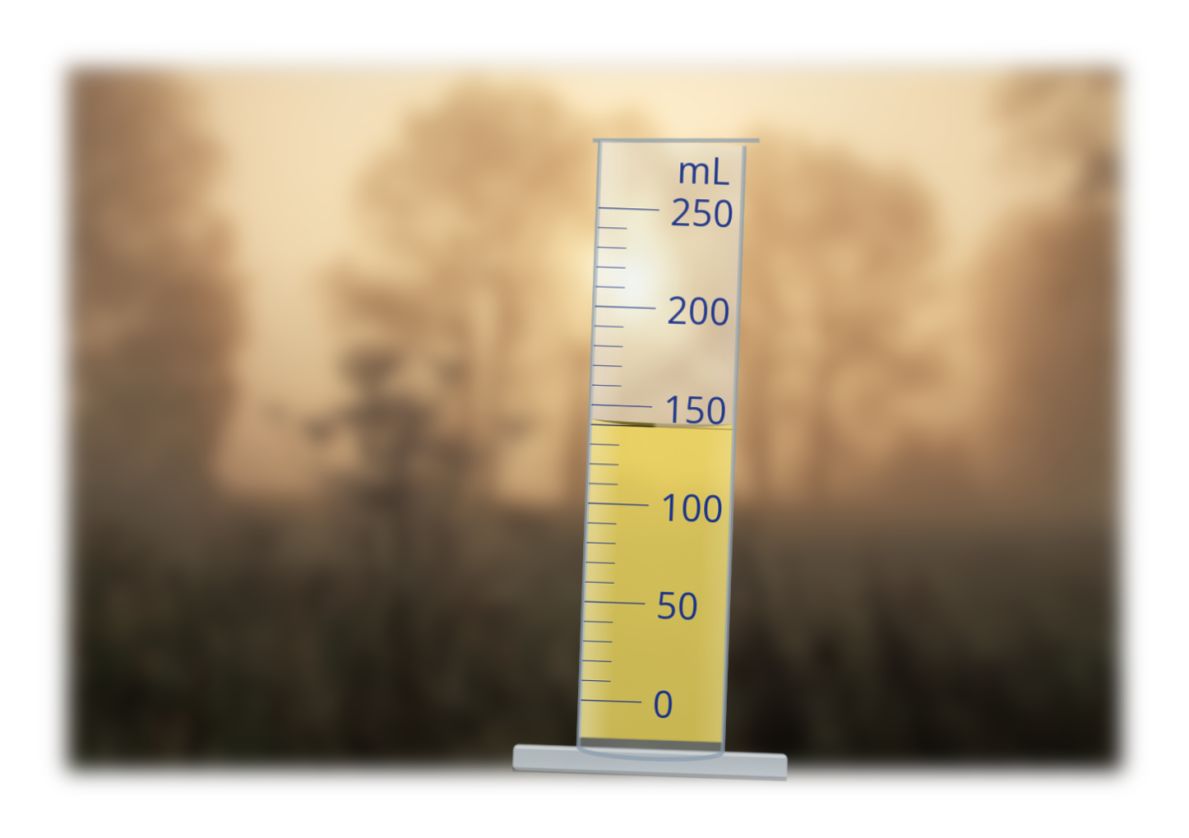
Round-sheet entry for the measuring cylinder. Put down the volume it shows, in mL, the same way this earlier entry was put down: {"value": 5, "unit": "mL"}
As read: {"value": 140, "unit": "mL"}
